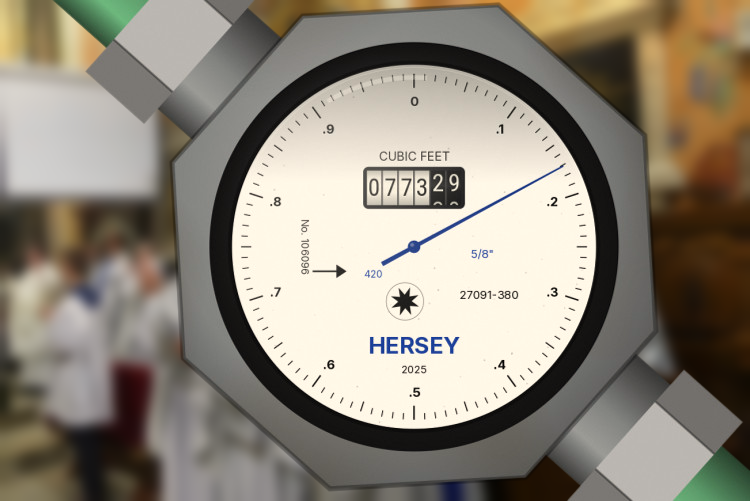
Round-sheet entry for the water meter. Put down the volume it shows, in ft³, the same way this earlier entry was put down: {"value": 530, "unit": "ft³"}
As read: {"value": 77329.17, "unit": "ft³"}
